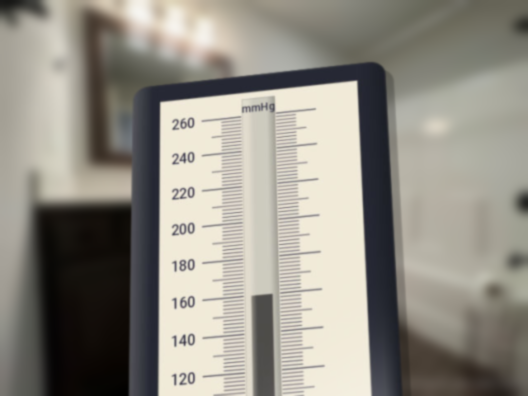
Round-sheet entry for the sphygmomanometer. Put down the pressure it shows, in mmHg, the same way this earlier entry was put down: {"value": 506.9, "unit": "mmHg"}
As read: {"value": 160, "unit": "mmHg"}
